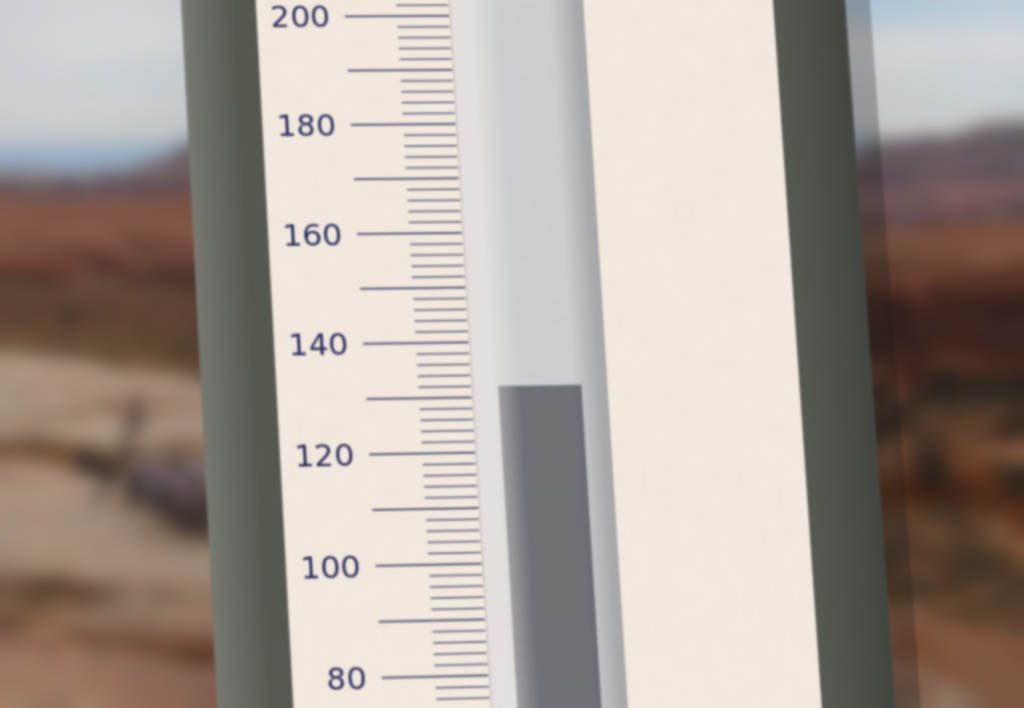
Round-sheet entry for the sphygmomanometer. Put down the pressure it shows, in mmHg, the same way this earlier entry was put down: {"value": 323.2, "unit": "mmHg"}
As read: {"value": 132, "unit": "mmHg"}
